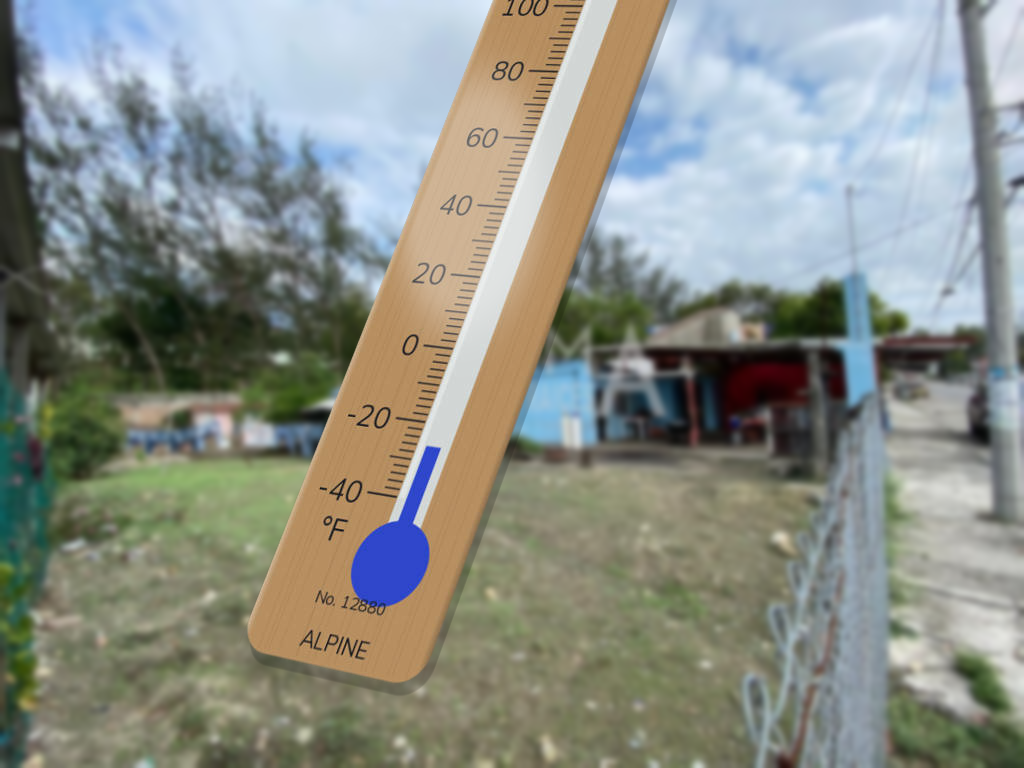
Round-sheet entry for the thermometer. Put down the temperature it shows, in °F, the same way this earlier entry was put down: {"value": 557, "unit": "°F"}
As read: {"value": -26, "unit": "°F"}
